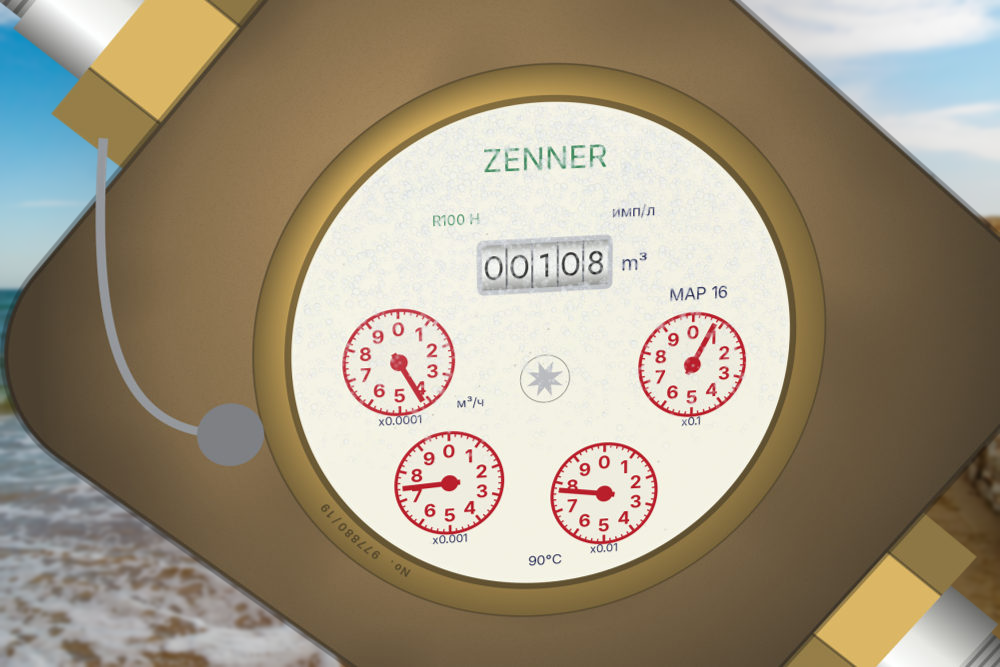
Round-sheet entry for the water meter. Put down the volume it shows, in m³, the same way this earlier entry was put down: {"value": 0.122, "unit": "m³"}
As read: {"value": 108.0774, "unit": "m³"}
